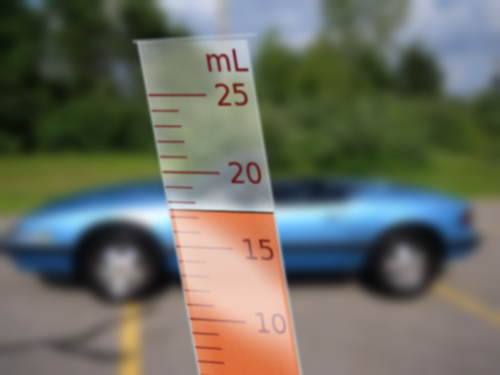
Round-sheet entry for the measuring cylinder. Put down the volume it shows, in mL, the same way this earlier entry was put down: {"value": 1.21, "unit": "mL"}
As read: {"value": 17.5, "unit": "mL"}
